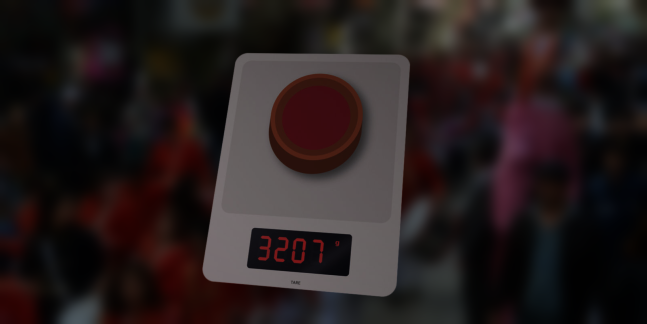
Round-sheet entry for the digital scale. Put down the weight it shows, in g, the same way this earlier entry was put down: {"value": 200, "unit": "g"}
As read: {"value": 3207, "unit": "g"}
